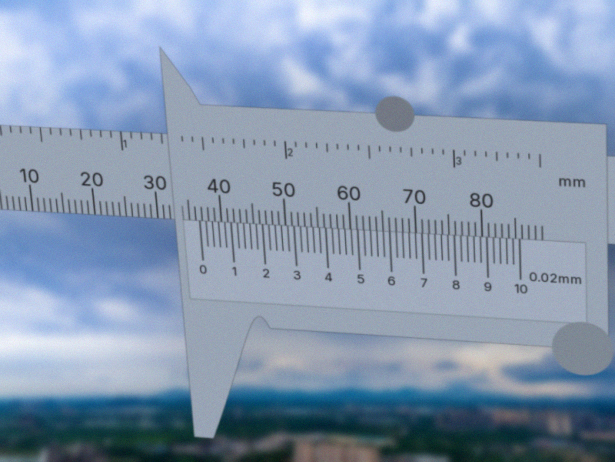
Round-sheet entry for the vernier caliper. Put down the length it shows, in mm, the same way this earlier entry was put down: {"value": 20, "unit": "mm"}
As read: {"value": 36.6, "unit": "mm"}
